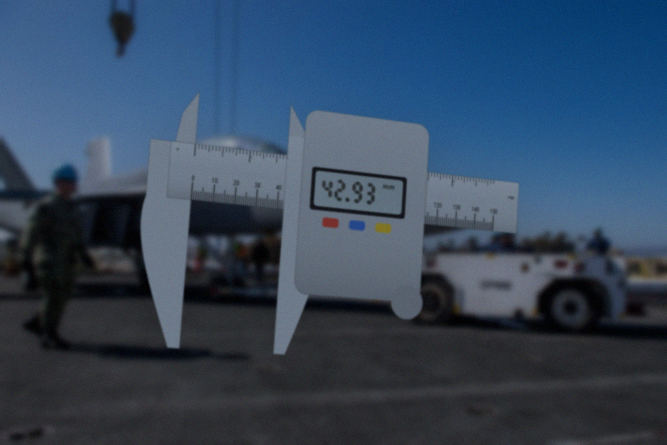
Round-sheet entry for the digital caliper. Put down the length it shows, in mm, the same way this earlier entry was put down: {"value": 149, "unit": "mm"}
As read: {"value": 42.93, "unit": "mm"}
